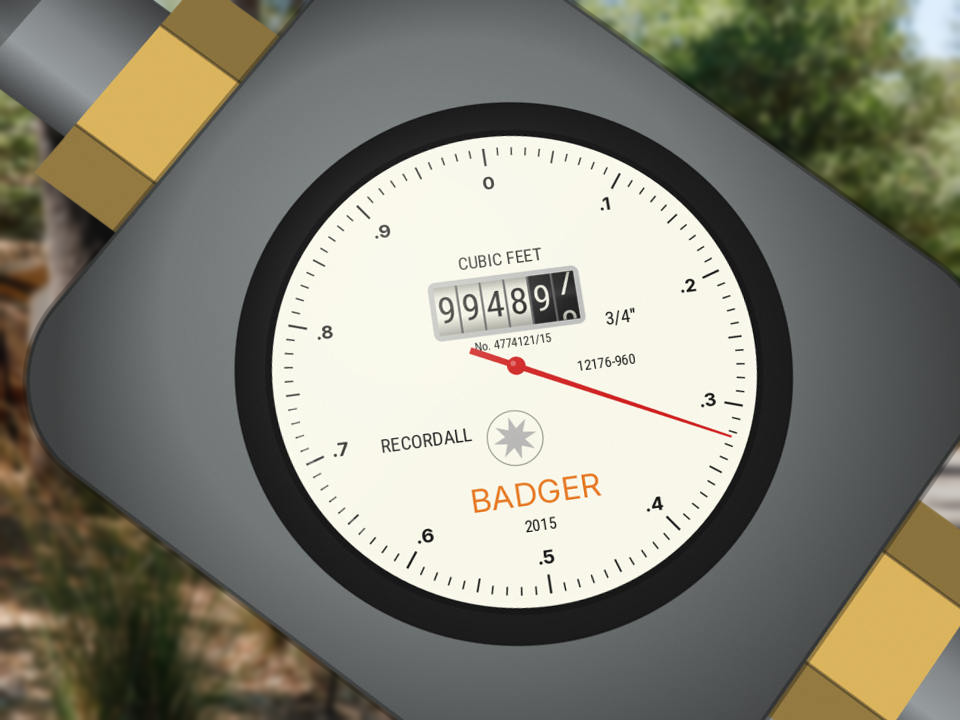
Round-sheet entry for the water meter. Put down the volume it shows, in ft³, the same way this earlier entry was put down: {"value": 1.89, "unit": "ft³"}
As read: {"value": 994897.32, "unit": "ft³"}
